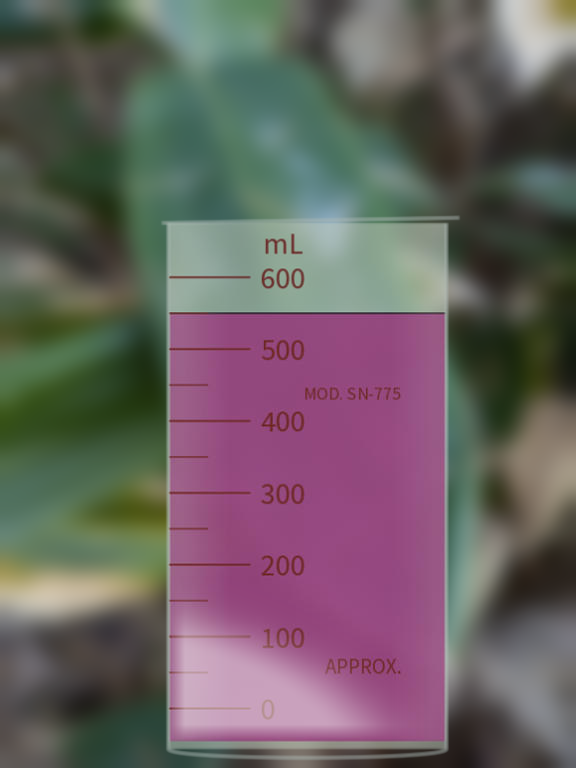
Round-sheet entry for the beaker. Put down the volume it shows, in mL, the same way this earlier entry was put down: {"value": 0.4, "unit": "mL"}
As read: {"value": 550, "unit": "mL"}
